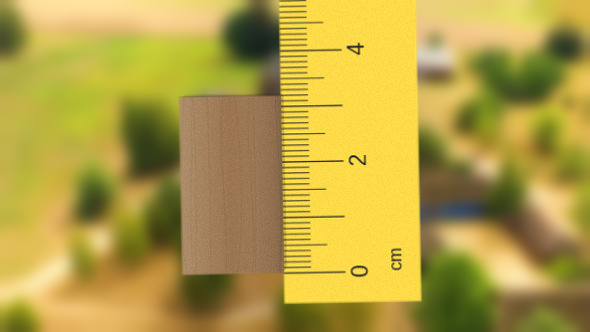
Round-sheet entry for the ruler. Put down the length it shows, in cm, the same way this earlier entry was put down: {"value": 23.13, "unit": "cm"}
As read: {"value": 3.2, "unit": "cm"}
